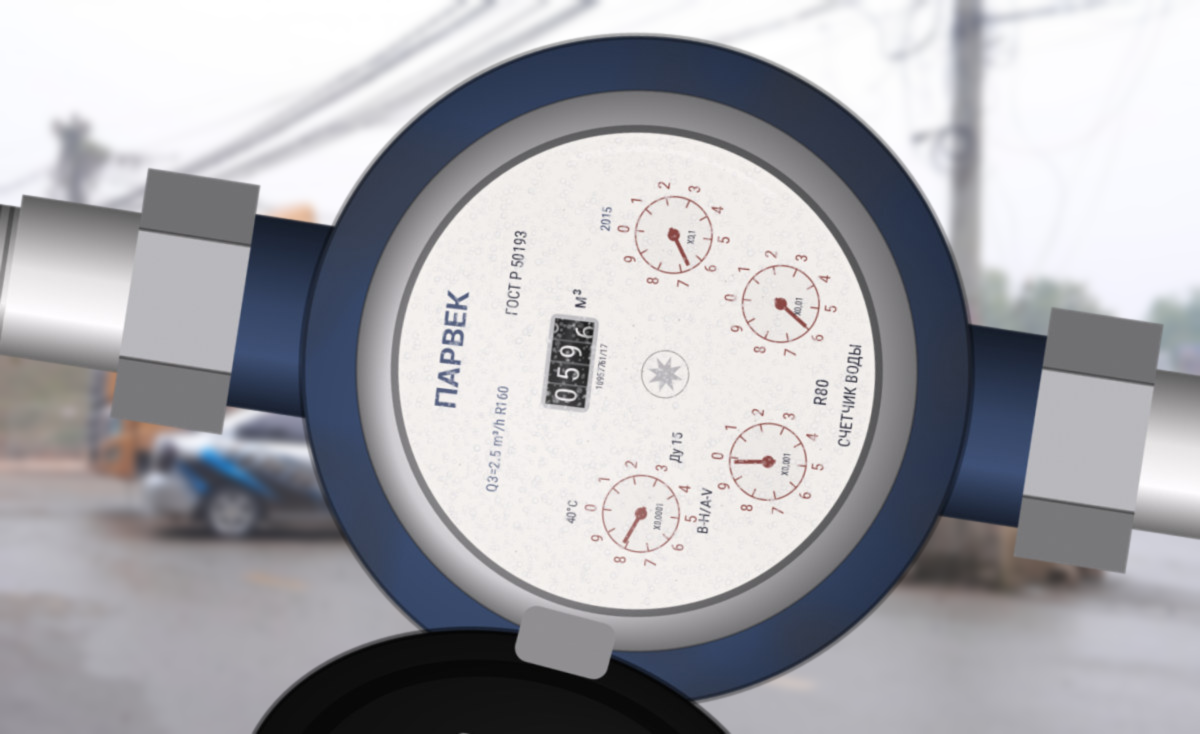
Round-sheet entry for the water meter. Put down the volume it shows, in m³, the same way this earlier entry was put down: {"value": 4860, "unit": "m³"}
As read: {"value": 595.6598, "unit": "m³"}
